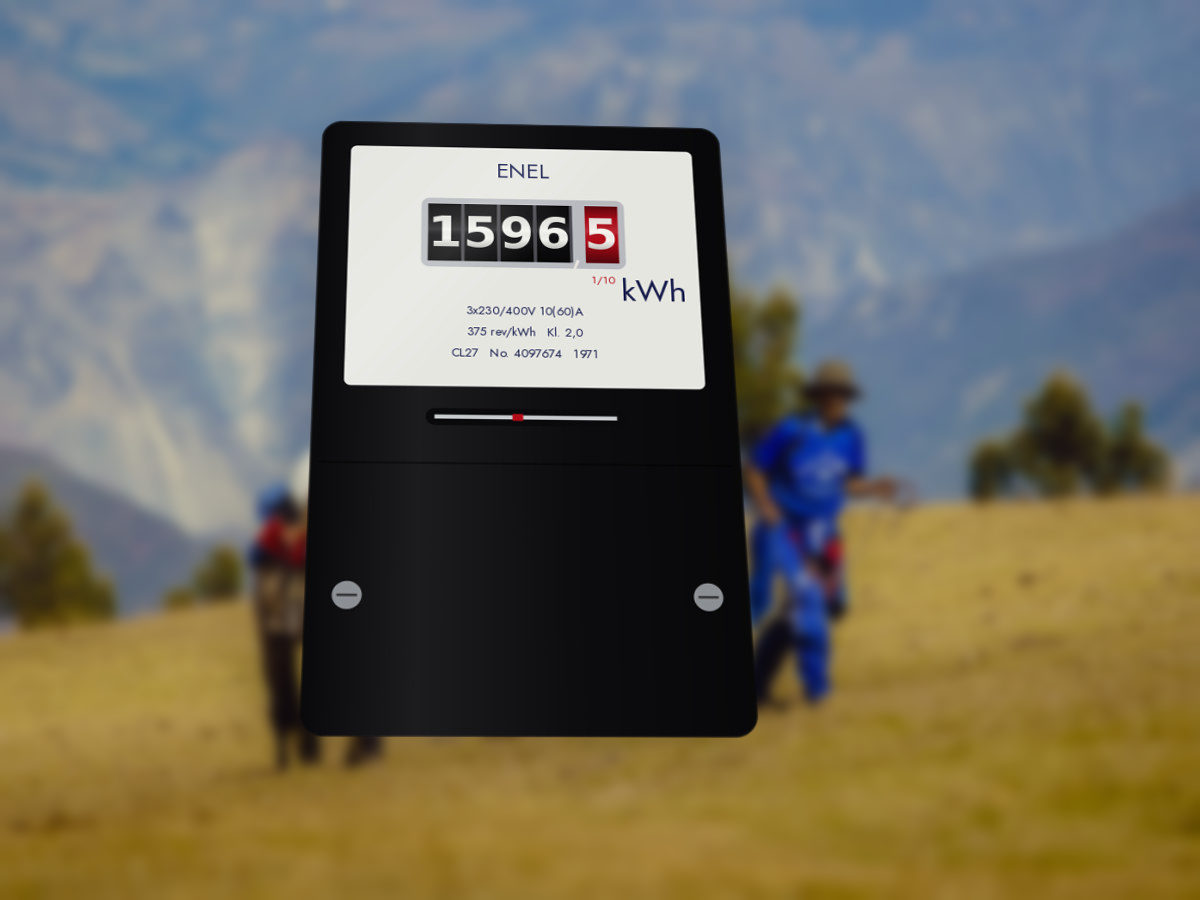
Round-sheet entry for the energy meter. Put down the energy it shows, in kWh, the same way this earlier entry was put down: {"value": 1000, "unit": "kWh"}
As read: {"value": 1596.5, "unit": "kWh"}
